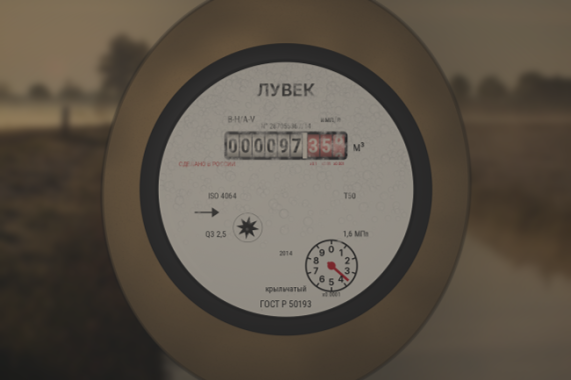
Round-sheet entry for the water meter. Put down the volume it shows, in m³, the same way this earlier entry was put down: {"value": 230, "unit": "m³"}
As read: {"value": 97.3583, "unit": "m³"}
